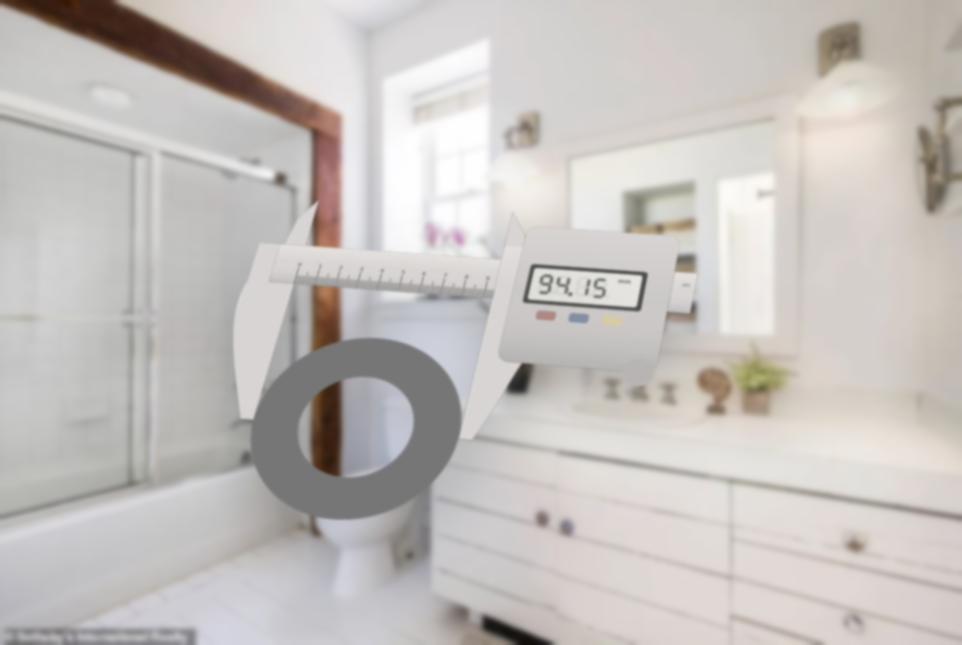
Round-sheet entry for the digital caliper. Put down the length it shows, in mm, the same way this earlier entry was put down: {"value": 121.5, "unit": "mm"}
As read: {"value": 94.15, "unit": "mm"}
